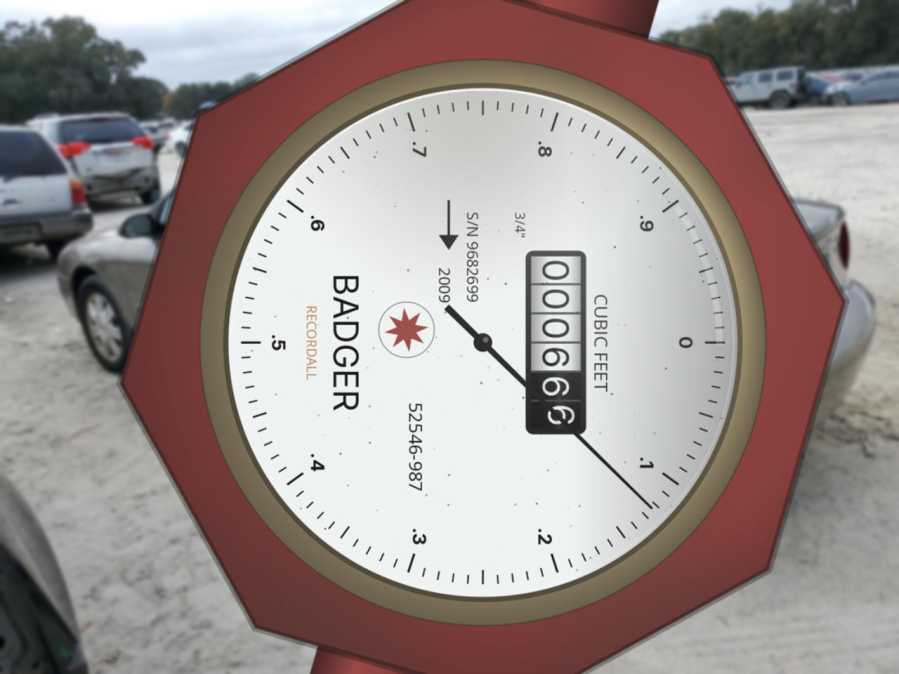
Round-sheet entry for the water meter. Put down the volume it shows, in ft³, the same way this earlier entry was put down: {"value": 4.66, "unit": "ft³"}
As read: {"value": 666.12, "unit": "ft³"}
